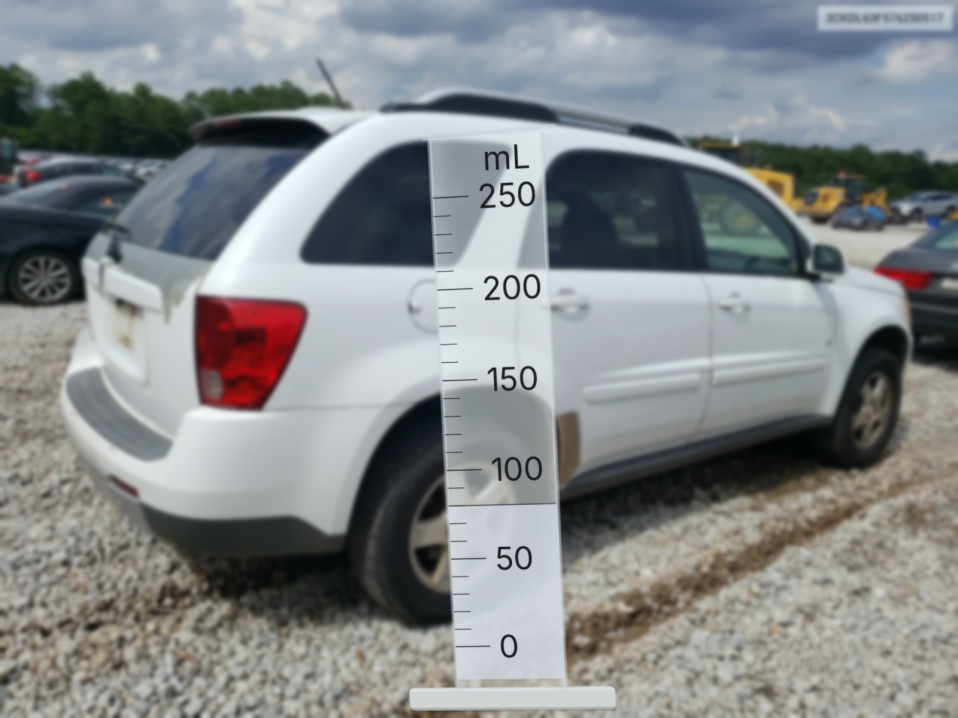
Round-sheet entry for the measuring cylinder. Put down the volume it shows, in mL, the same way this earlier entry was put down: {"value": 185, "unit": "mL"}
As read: {"value": 80, "unit": "mL"}
